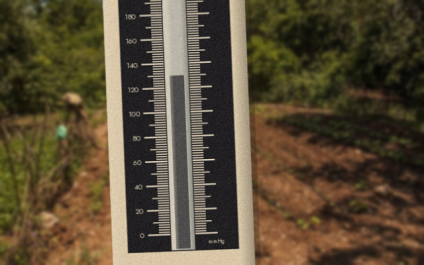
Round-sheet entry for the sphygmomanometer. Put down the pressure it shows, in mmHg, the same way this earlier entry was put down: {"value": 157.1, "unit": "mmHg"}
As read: {"value": 130, "unit": "mmHg"}
